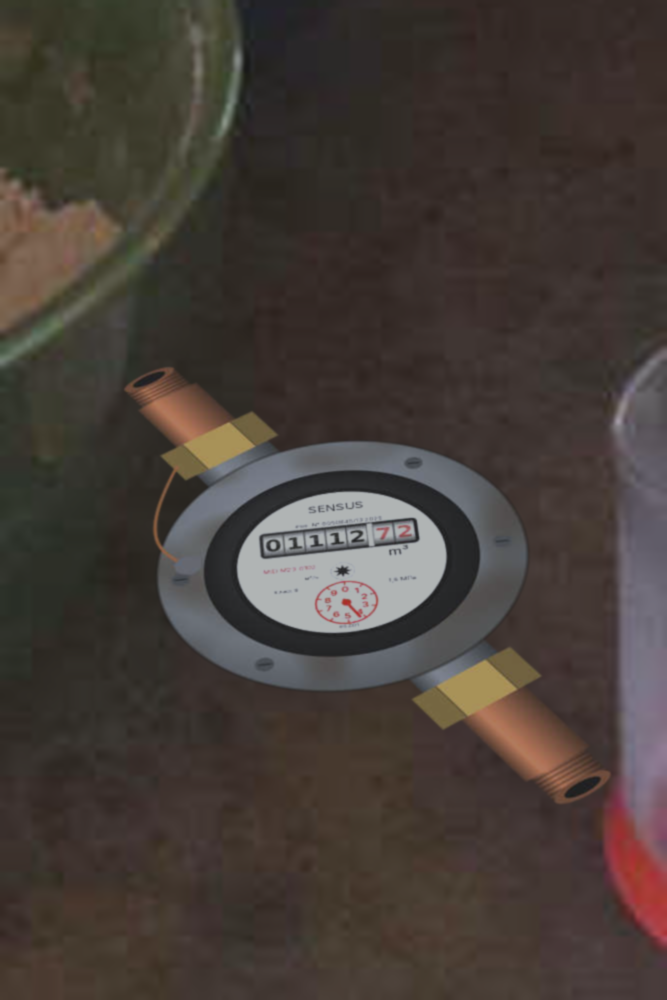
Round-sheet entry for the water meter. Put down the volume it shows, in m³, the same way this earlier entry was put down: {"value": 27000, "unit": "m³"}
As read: {"value": 1112.724, "unit": "m³"}
